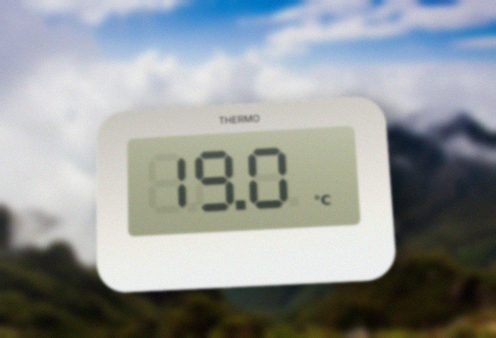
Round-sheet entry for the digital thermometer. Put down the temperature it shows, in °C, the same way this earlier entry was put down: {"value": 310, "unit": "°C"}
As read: {"value": 19.0, "unit": "°C"}
